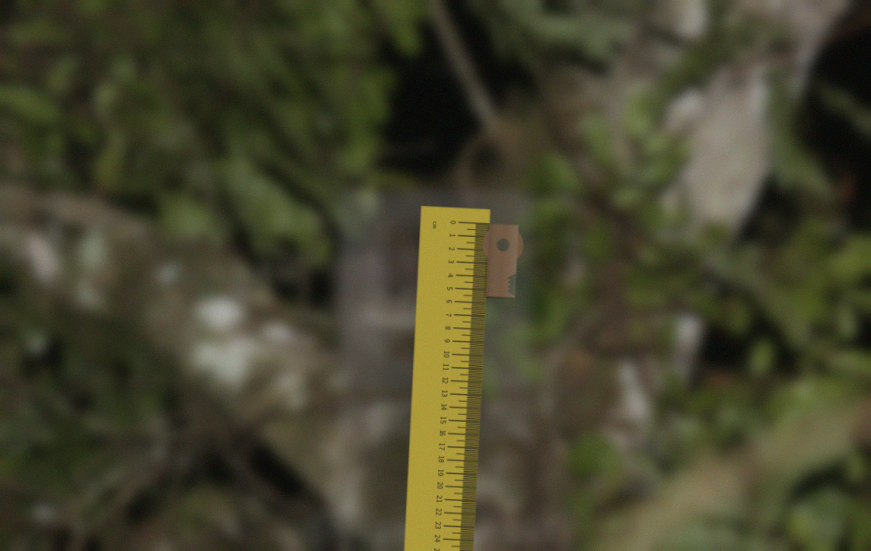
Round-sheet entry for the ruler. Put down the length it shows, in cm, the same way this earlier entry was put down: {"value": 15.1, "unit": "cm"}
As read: {"value": 5.5, "unit": "cm"}
